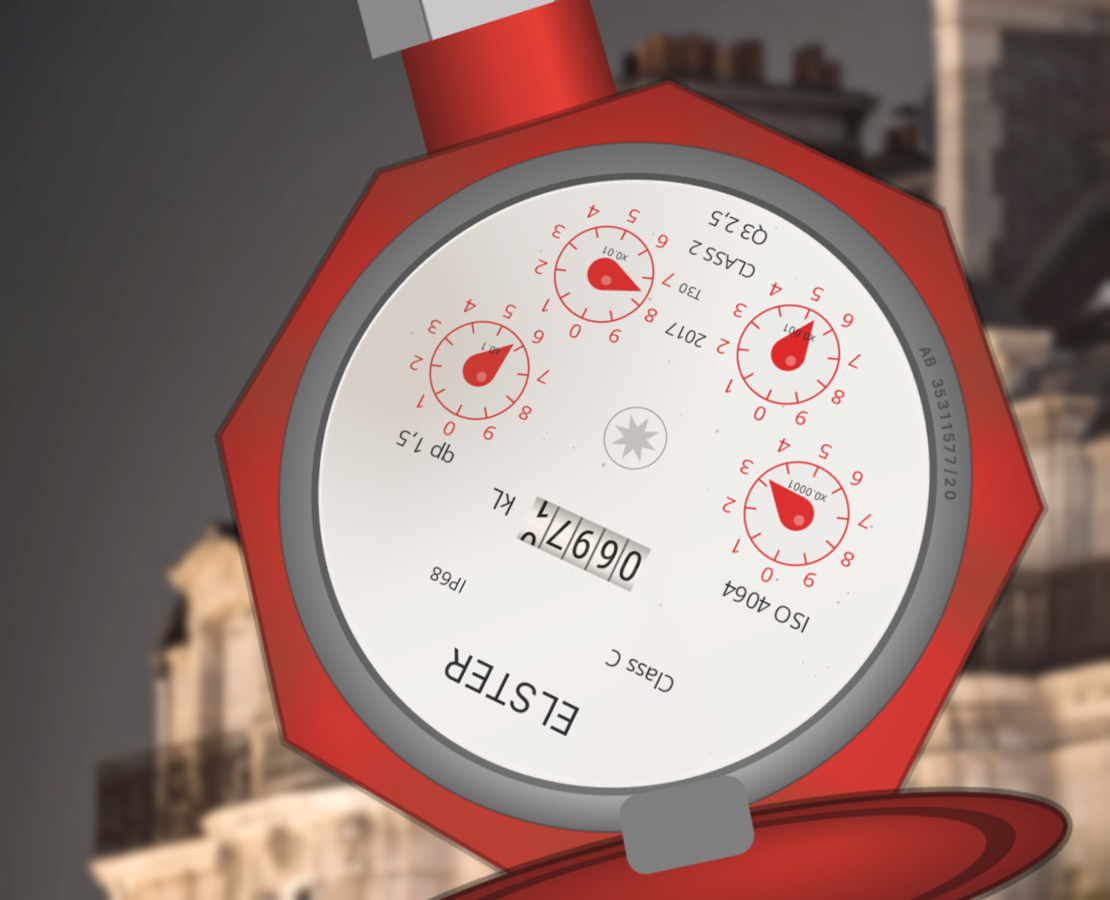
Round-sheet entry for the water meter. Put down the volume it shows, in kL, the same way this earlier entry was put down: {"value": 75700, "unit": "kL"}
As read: {"value": 6970.5753, "unit": "kL"}
